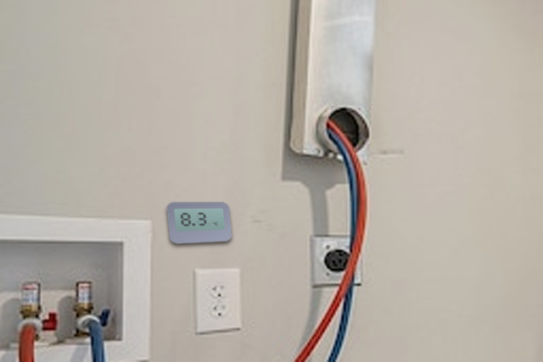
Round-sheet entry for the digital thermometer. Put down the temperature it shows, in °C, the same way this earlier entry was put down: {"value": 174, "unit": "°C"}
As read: {"value": 8.3, "unit": "°C"}
